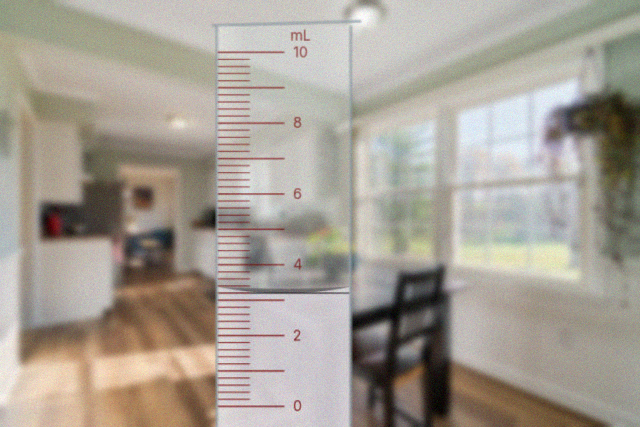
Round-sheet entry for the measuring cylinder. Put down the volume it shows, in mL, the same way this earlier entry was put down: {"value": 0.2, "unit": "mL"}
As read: {"value": 3.2, "unit": "mL"}
